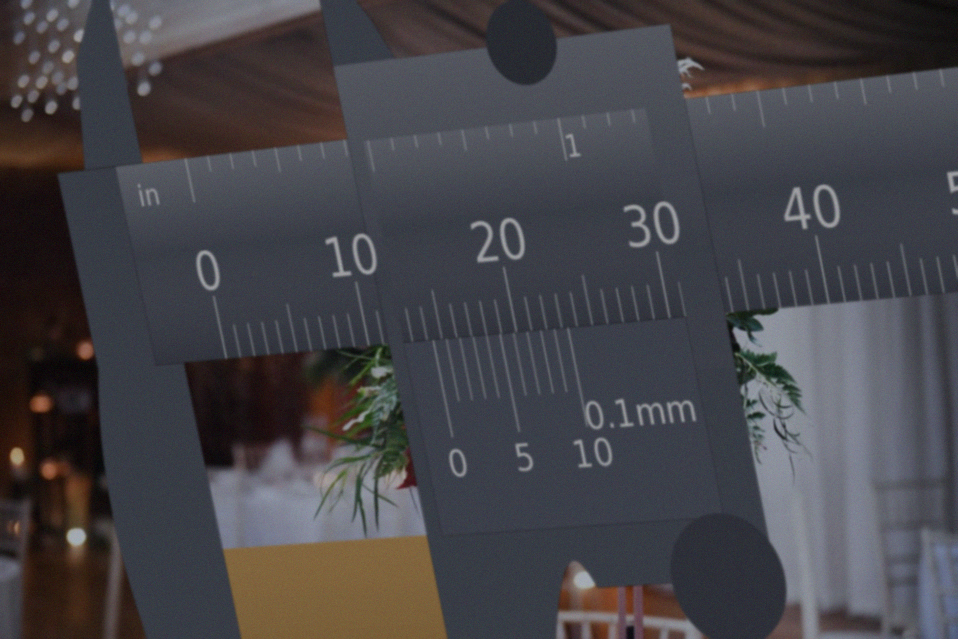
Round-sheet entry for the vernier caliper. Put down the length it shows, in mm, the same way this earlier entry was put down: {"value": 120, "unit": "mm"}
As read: {"value": 14.4, "unit": "mm"}
